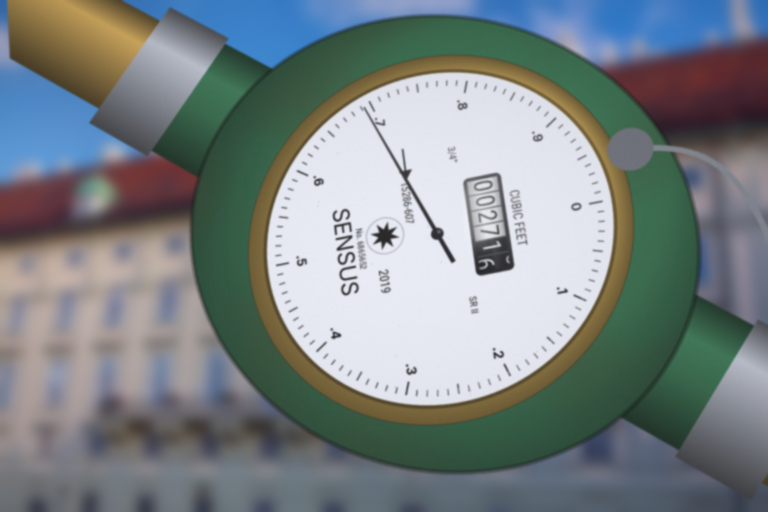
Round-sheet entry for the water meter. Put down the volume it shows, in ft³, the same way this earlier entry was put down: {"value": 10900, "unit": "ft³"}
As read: {"value": 2715.69, "unit": "ft³"}
